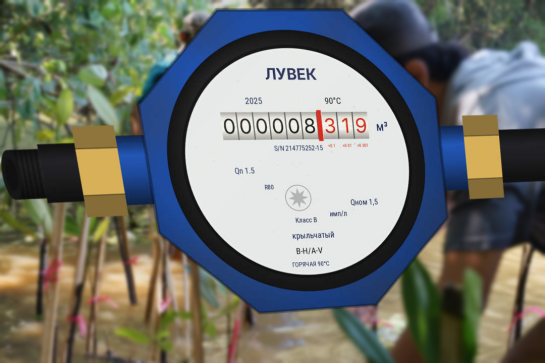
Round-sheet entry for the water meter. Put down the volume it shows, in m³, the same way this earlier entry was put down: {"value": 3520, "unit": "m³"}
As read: {"value": 8.319, "unit": "m³"}
